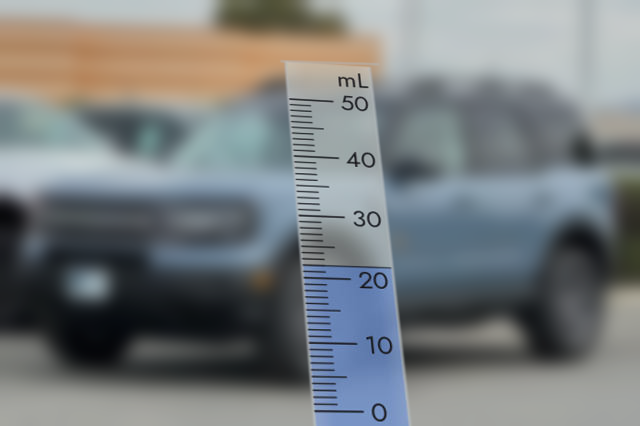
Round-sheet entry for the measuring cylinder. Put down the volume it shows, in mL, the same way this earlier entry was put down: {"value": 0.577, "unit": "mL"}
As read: {"value": 22, "unit": "mL"}
